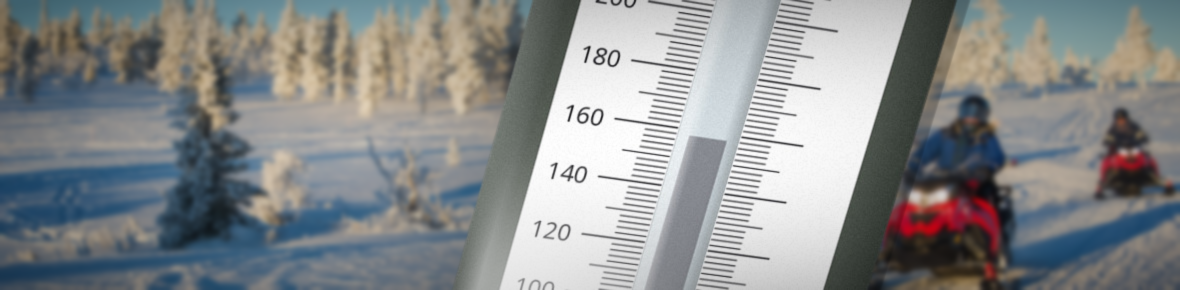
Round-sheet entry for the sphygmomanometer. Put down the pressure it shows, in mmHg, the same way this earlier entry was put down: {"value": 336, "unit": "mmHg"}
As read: {"value": 158, "unit": "mmHg"}
